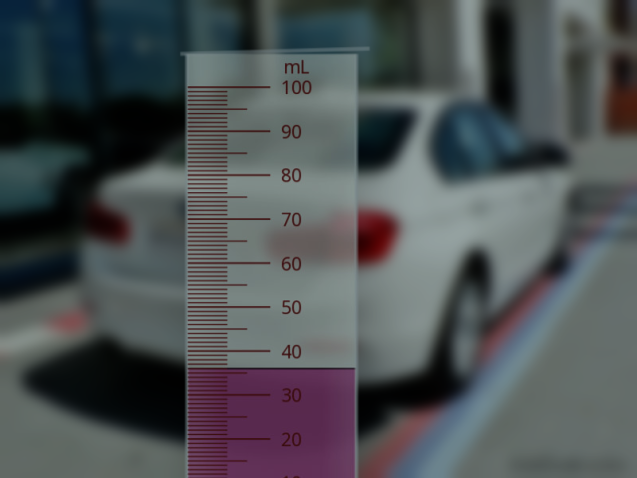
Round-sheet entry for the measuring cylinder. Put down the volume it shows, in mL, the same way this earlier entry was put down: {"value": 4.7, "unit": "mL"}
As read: {"value": 36, "unit": "mL"}
